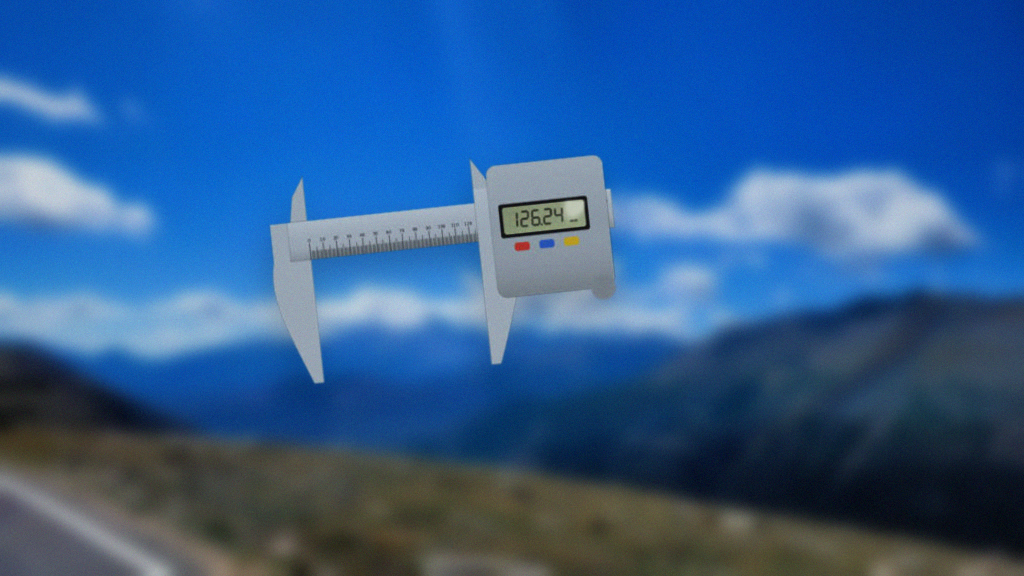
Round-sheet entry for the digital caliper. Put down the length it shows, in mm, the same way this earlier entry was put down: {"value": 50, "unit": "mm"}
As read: {"value": 126.24, "unit": "mm"}
